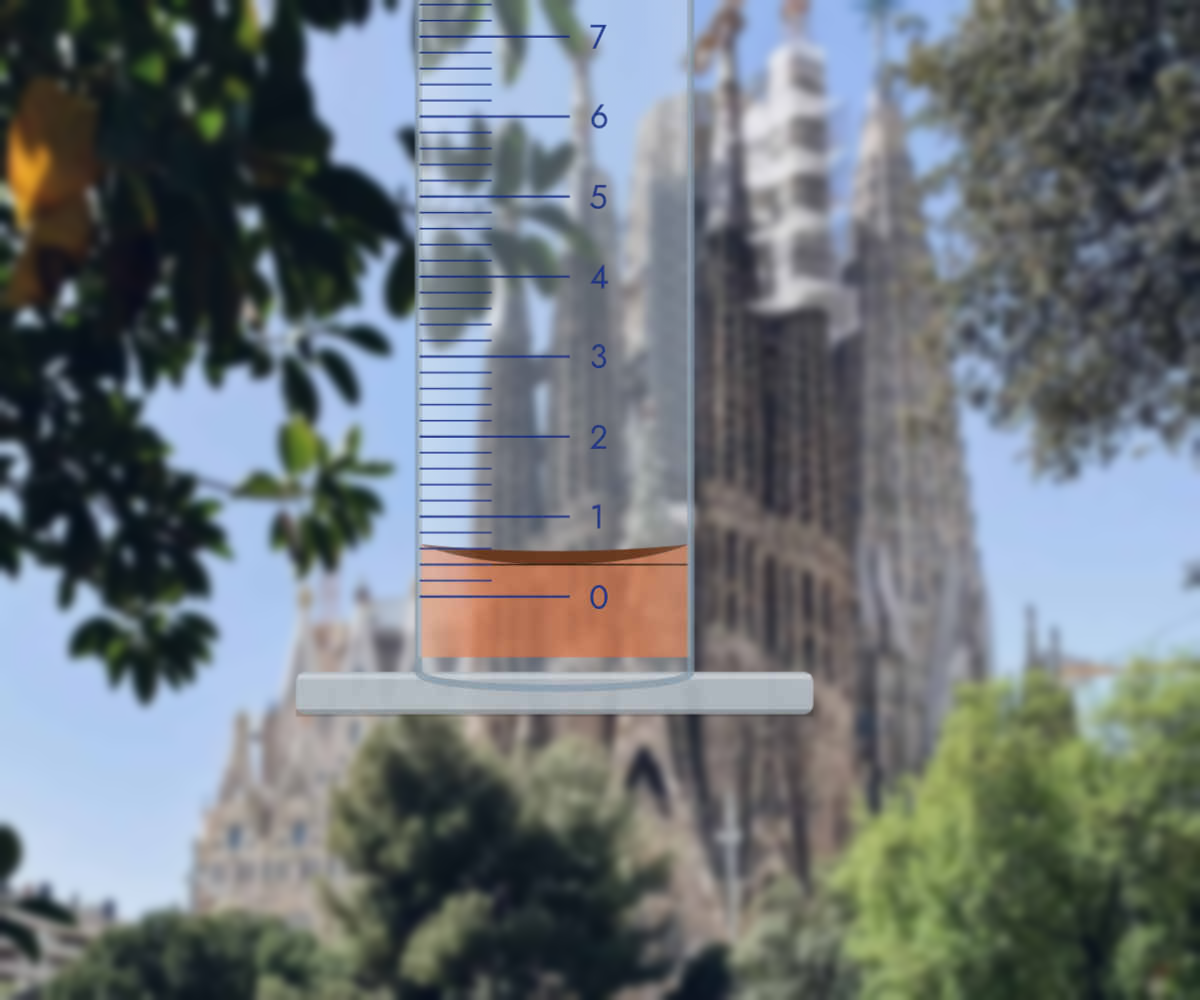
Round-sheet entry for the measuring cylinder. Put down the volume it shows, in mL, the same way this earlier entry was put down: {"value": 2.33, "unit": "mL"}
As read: {"value": 0.4, "unit": "mL"}
